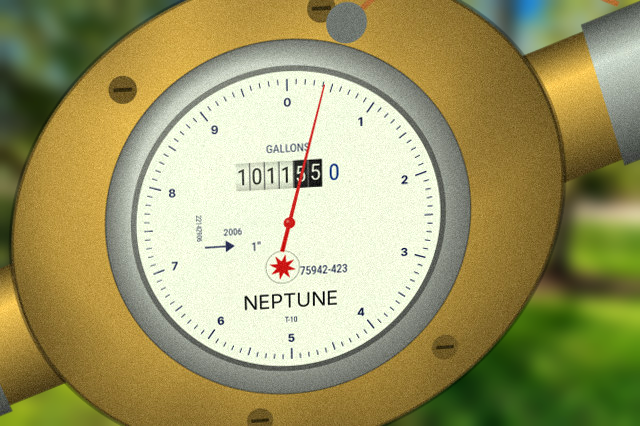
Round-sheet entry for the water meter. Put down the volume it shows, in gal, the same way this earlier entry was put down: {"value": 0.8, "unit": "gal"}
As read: {"value": 1011550.4, "unit": "gal"}
